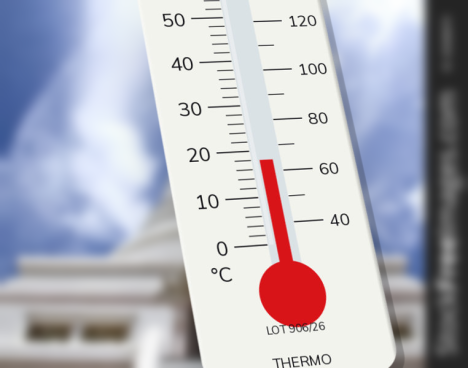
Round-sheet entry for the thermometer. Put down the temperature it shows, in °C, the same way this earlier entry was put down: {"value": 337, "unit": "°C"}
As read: {"value": 18, "unit": "°C"}
